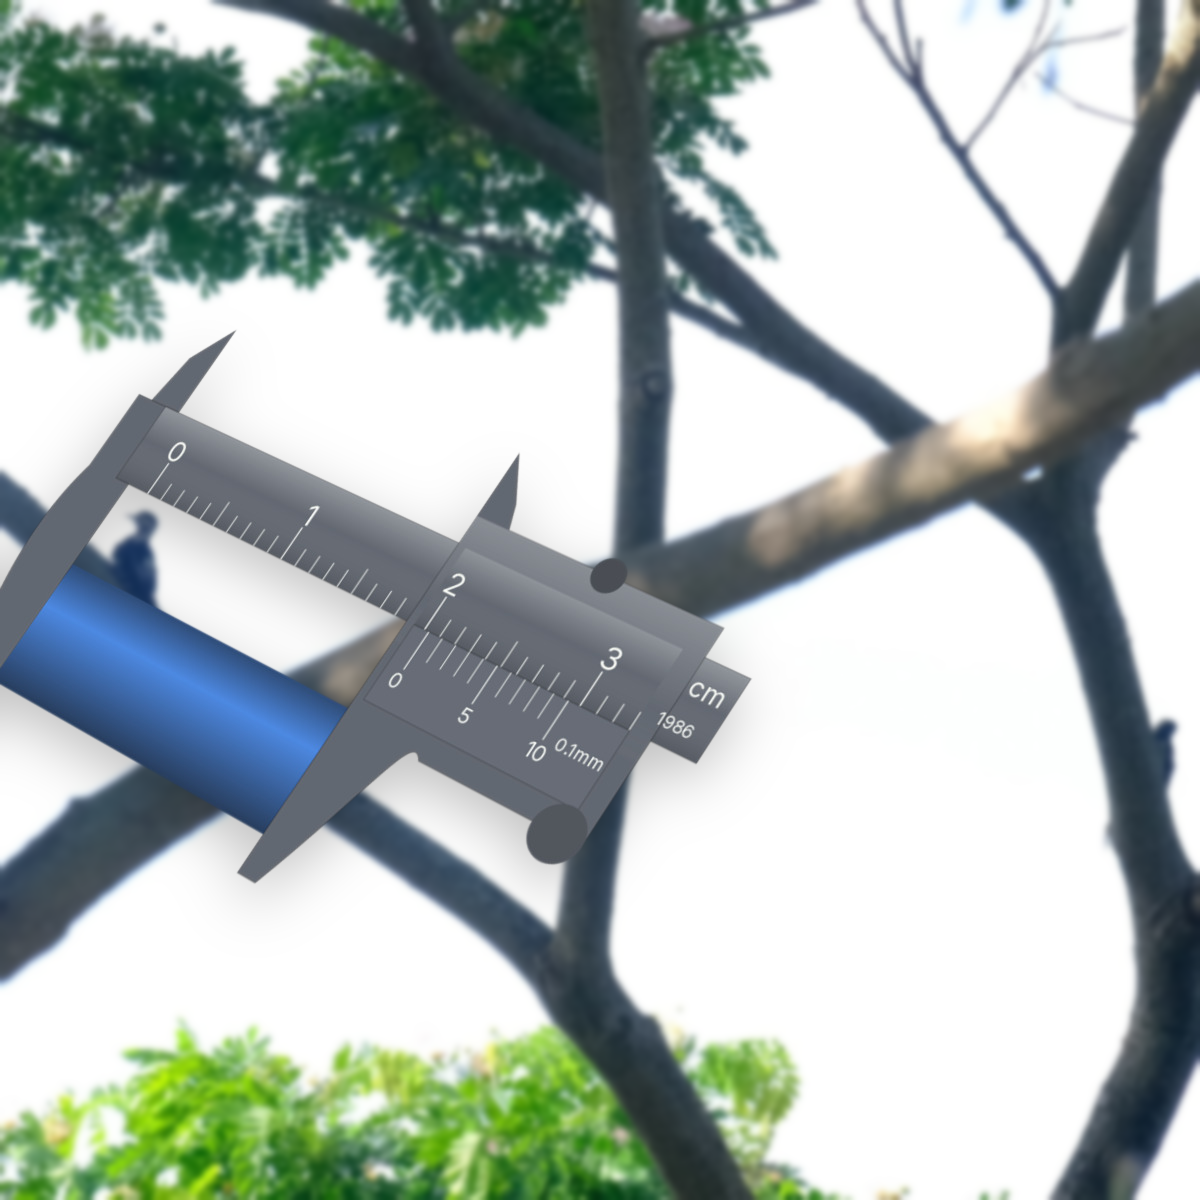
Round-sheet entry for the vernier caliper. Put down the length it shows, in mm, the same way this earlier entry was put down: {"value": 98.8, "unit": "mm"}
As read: {"value": 20.3, "unit": "mm"}
